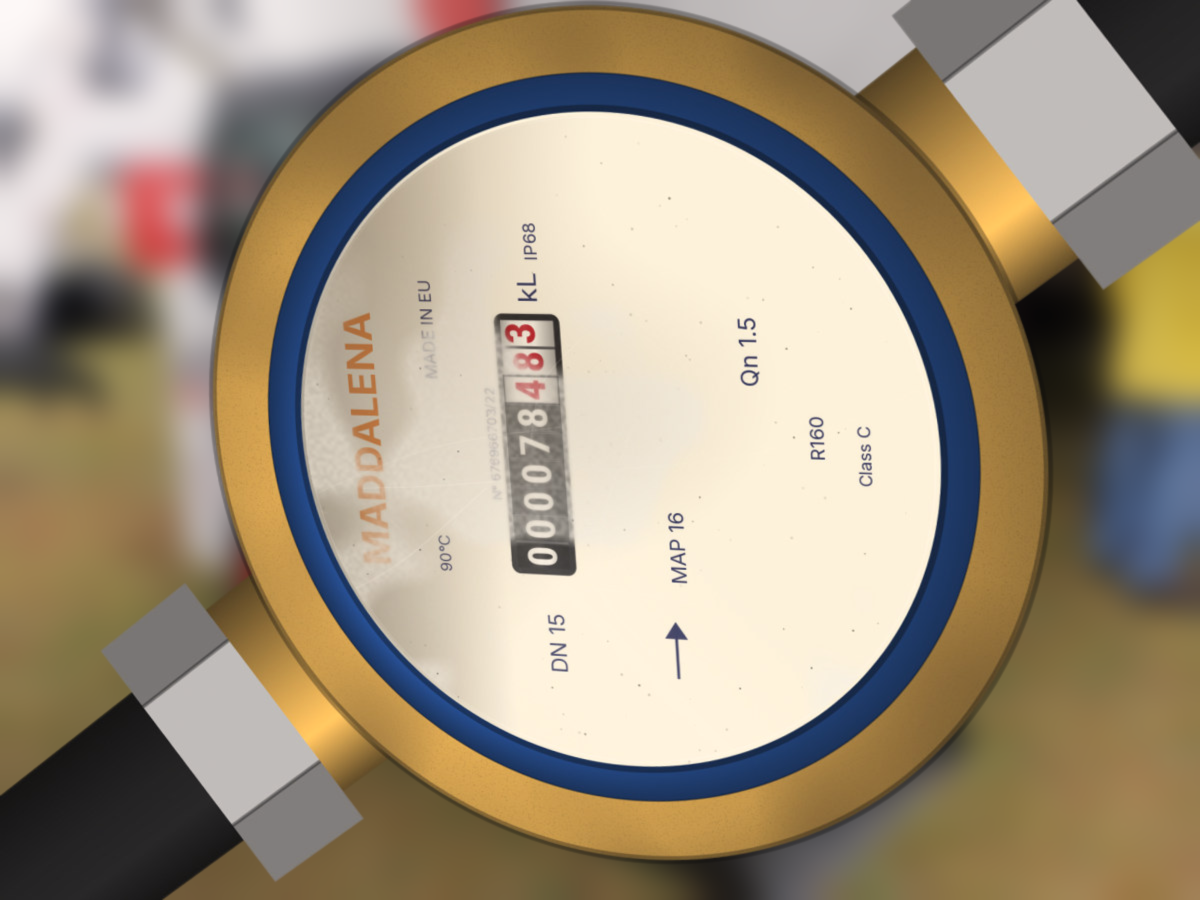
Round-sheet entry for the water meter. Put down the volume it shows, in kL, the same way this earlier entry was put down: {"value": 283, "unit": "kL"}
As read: {"value": 78.483, "unit": "kL"}
